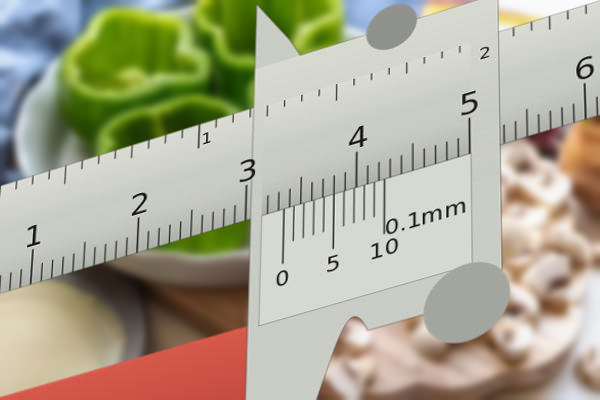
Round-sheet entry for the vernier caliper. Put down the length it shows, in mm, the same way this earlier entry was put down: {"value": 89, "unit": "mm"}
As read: {"value": 33.5, "unit": "mm"}
